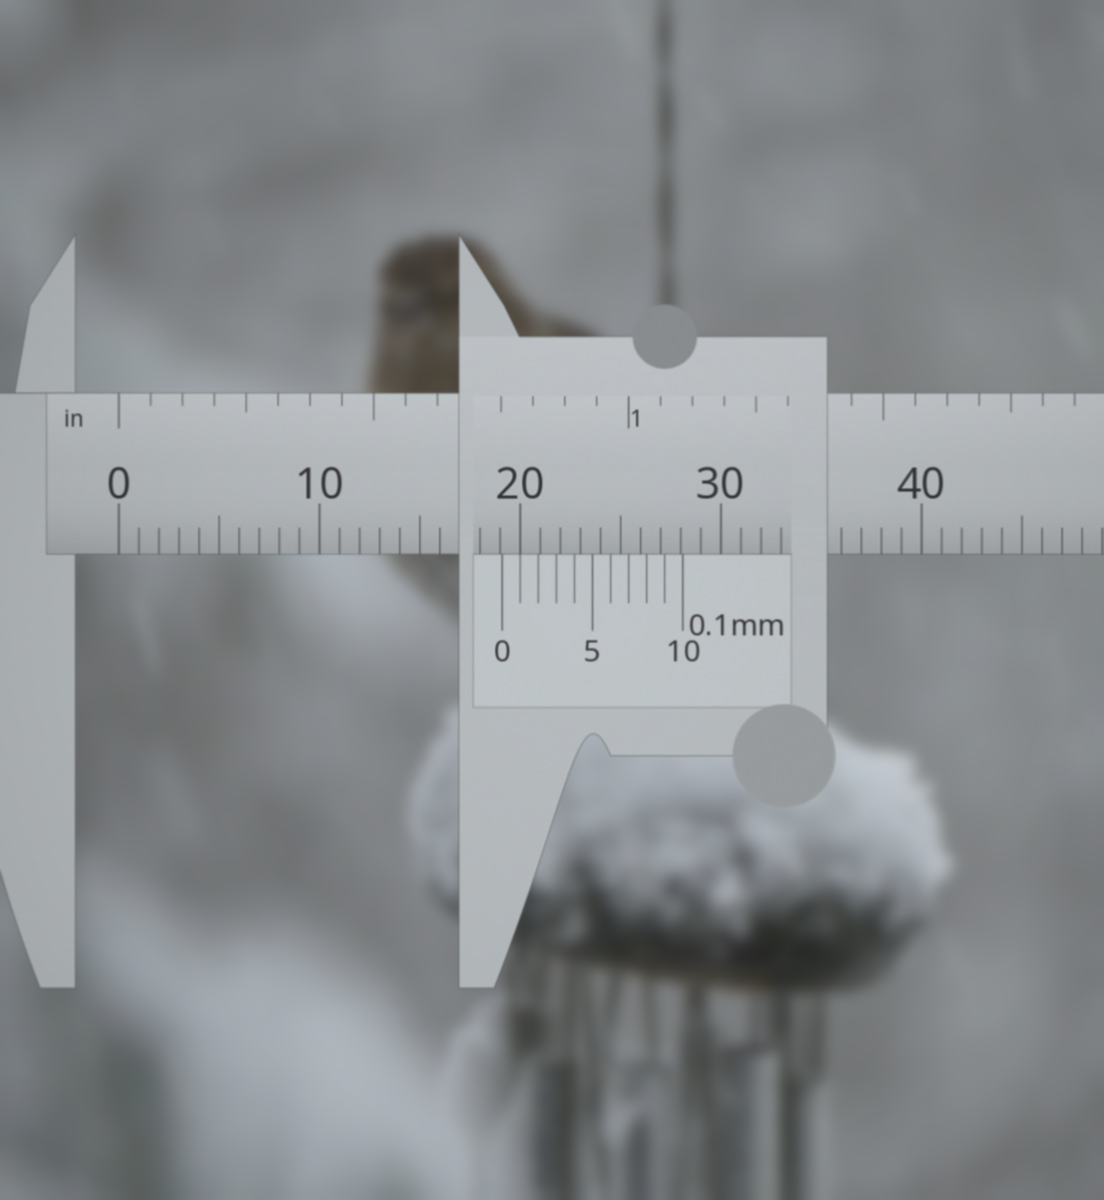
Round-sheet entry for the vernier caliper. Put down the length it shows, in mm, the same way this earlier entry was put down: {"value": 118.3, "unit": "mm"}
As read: {"value": 19.1, "unit": "mm"}
